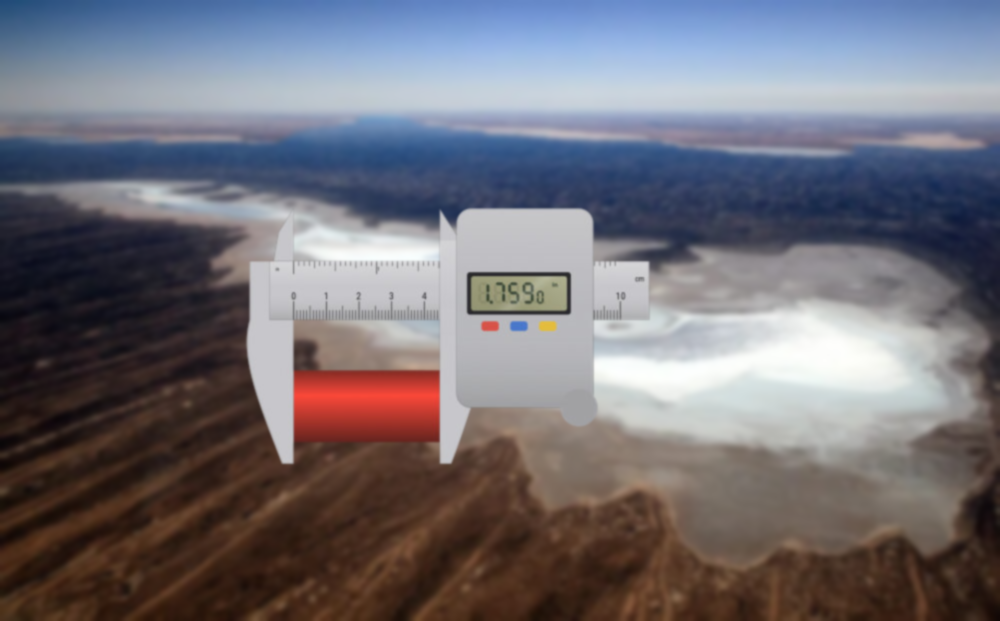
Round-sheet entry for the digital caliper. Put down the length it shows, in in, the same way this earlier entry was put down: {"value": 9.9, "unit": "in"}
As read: {"value": 1.7590, "unit": "in"}
